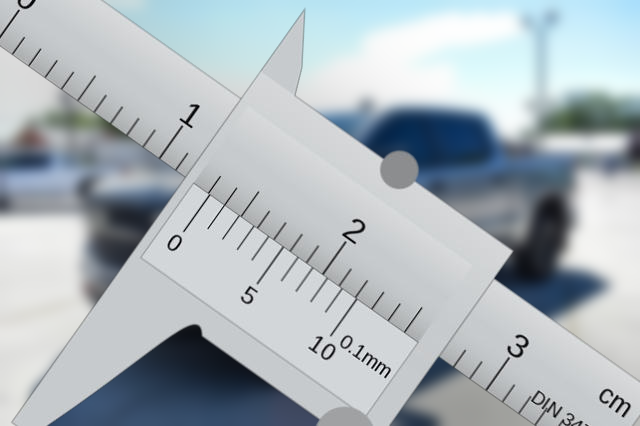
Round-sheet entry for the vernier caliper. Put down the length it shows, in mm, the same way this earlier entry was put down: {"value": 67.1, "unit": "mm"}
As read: {"value": 13.1, "unit": "mm"}
